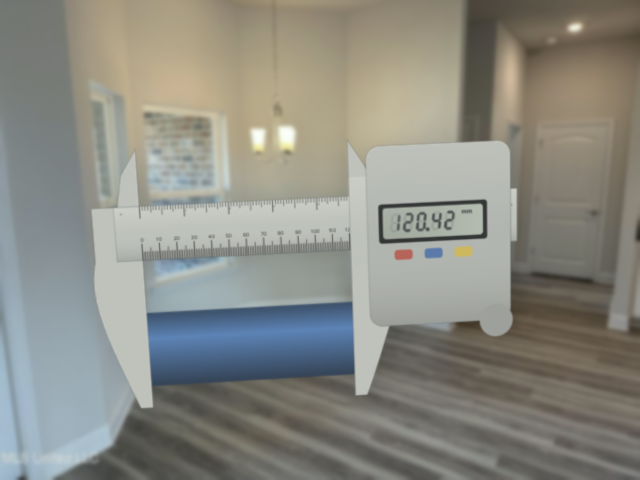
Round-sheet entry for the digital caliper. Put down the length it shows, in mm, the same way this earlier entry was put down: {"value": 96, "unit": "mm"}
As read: {"value": 120.42, "unit": "mm"}
